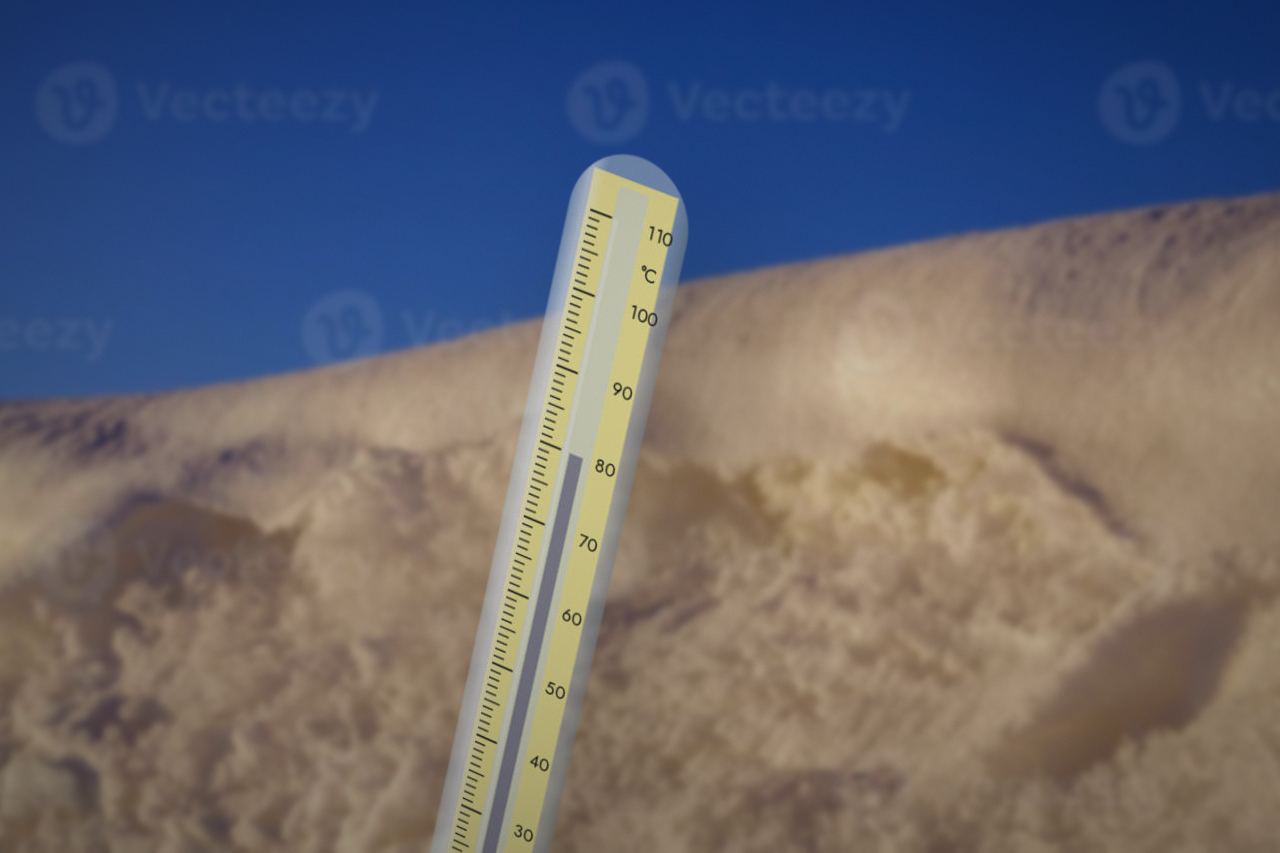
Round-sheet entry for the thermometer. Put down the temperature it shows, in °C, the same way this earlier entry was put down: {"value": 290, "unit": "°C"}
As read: {"value": 80, "unit": "°C"}
